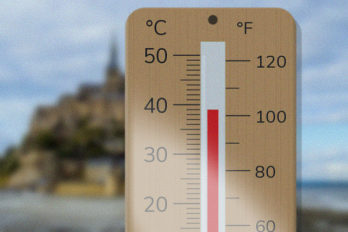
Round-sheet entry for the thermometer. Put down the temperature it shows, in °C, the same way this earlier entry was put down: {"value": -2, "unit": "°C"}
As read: {"value": 39, "unit": "°C"}
